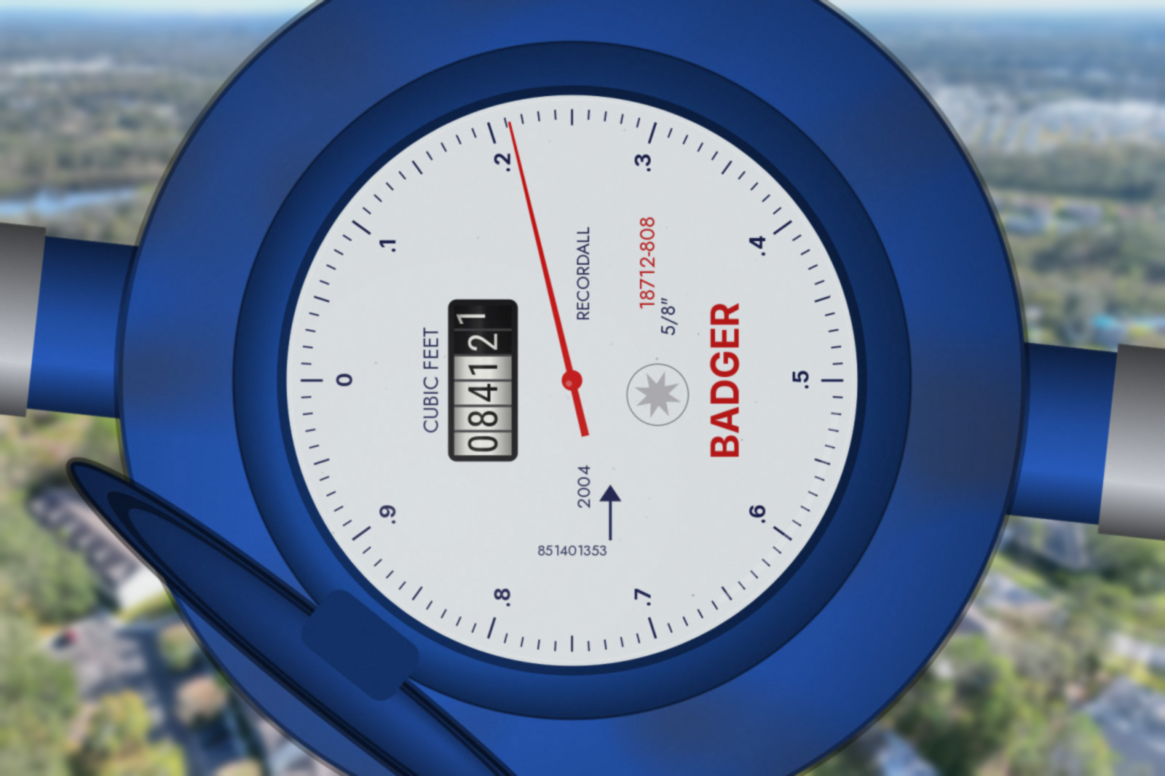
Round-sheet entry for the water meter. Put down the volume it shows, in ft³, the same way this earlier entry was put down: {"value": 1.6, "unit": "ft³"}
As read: {"value": 84121.21, "unit": "ft³"}
